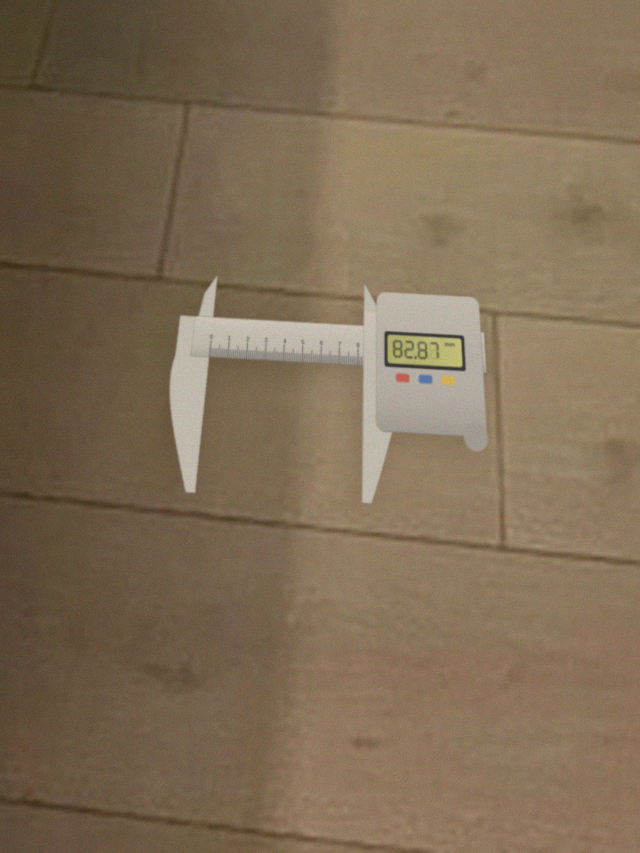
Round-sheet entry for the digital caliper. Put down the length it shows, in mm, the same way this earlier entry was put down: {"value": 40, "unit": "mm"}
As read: {"value": 82.87, "unit": "mm"}
